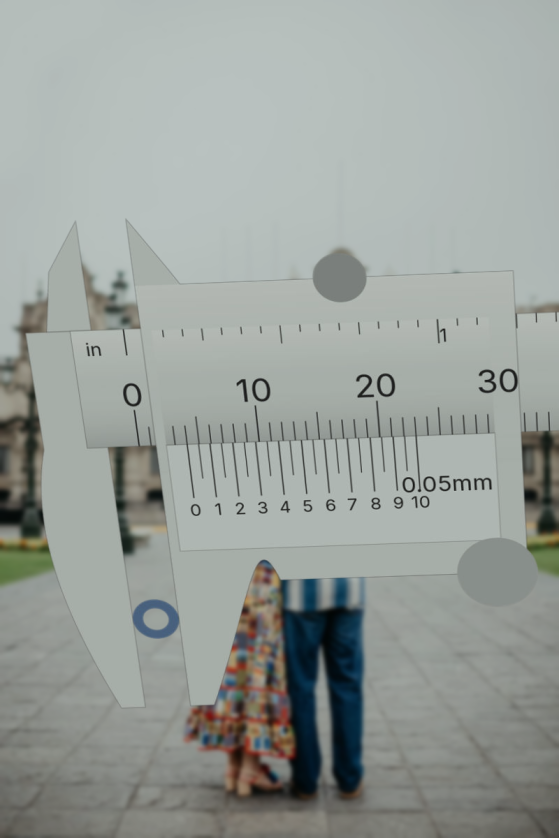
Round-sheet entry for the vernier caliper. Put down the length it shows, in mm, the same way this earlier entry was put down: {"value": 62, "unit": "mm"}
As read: {"value": 4.0, "unit": "mm"}
